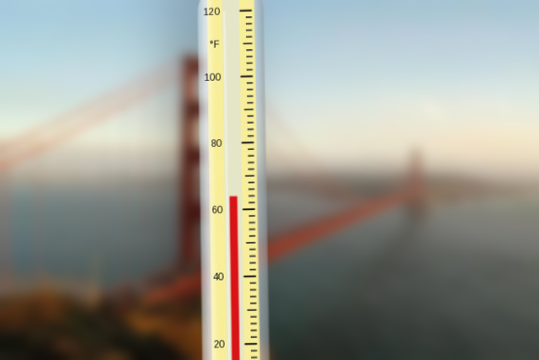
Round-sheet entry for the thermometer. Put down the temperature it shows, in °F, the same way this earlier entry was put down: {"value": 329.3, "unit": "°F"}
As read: {"value": 64, "unit": "°F"}
